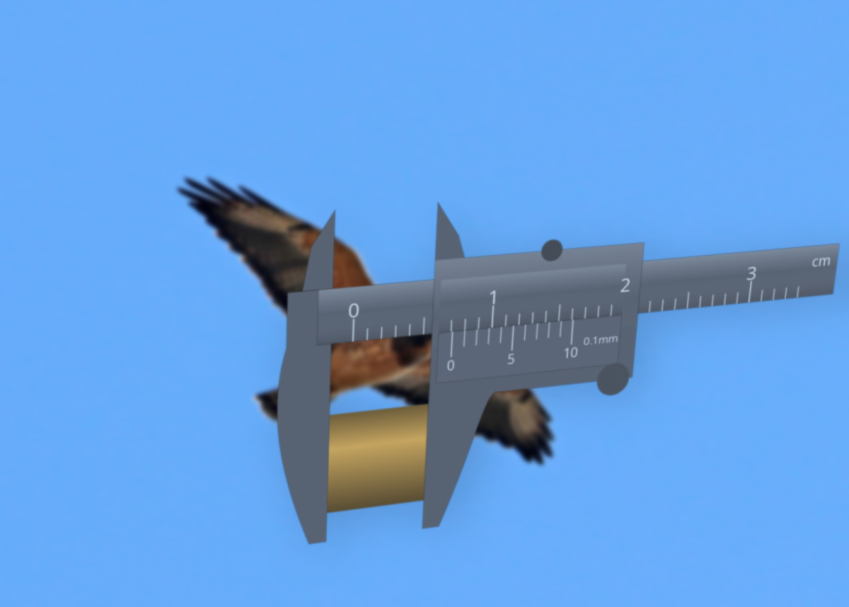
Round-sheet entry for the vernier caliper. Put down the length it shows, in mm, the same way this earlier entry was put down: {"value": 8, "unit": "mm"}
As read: {"value": 7.1, "unit": "mm"}
